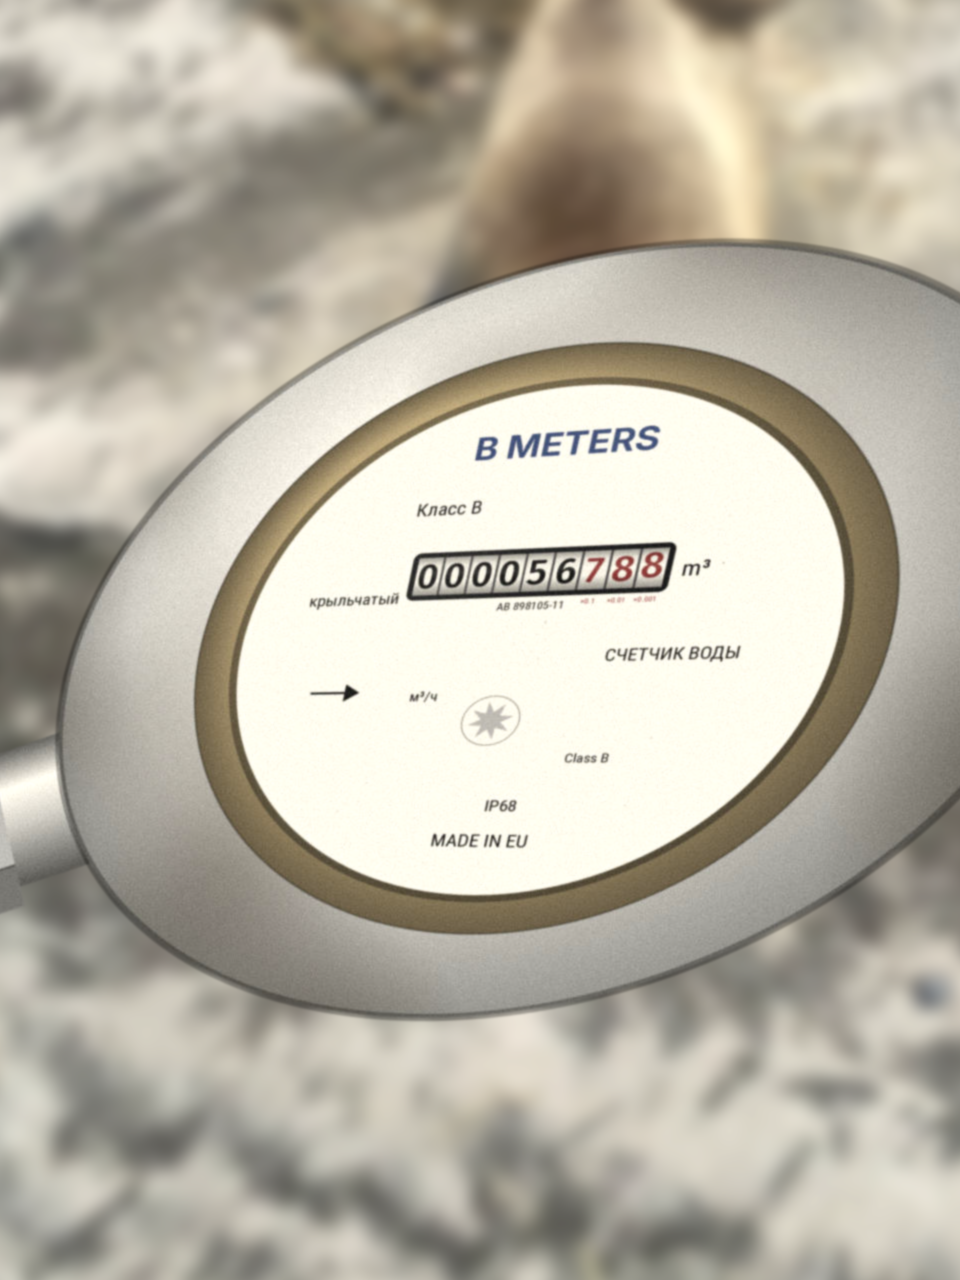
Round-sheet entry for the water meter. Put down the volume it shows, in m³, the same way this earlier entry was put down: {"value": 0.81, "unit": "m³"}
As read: {"value": 56.788, "unit": "m³"}
